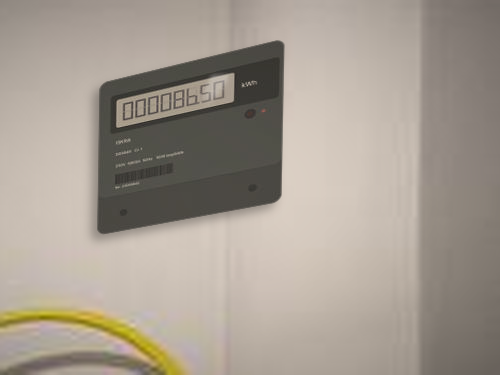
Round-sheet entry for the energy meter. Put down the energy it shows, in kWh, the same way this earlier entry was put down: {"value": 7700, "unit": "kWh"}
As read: {"value": 86.50, "unit": "kWh"}
